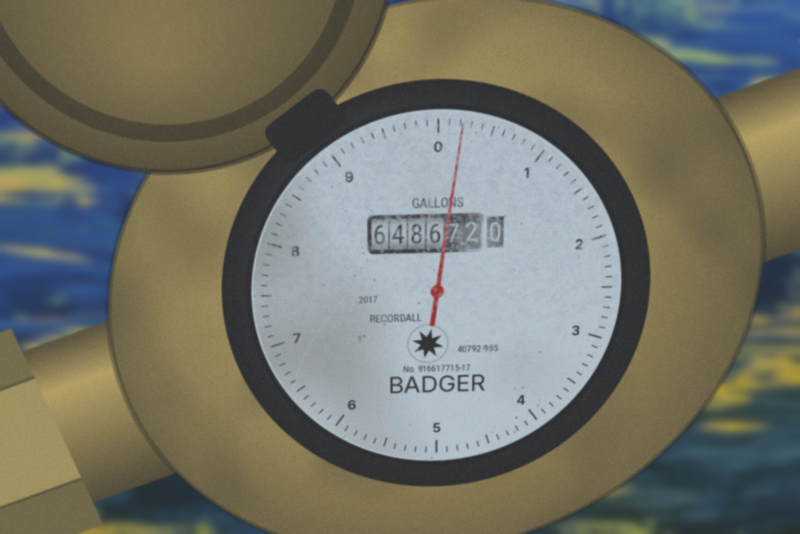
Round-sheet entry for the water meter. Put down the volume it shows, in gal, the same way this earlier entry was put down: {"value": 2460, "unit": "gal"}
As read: {"value": 6486720.2, "unit": "gal"}
